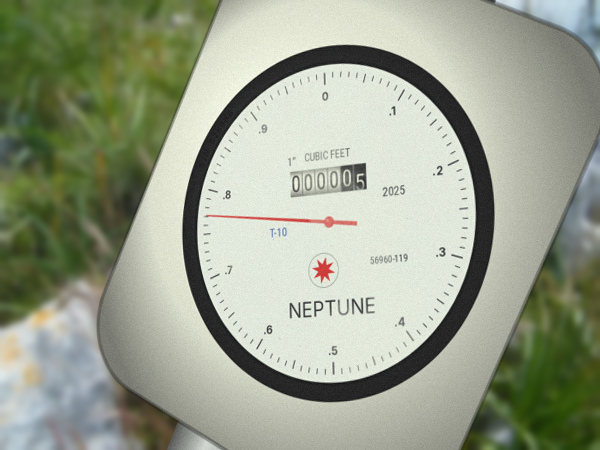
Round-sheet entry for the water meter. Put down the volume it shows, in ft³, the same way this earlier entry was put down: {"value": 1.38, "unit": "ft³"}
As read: {"value": 4.77, "unit": "ft³"}
